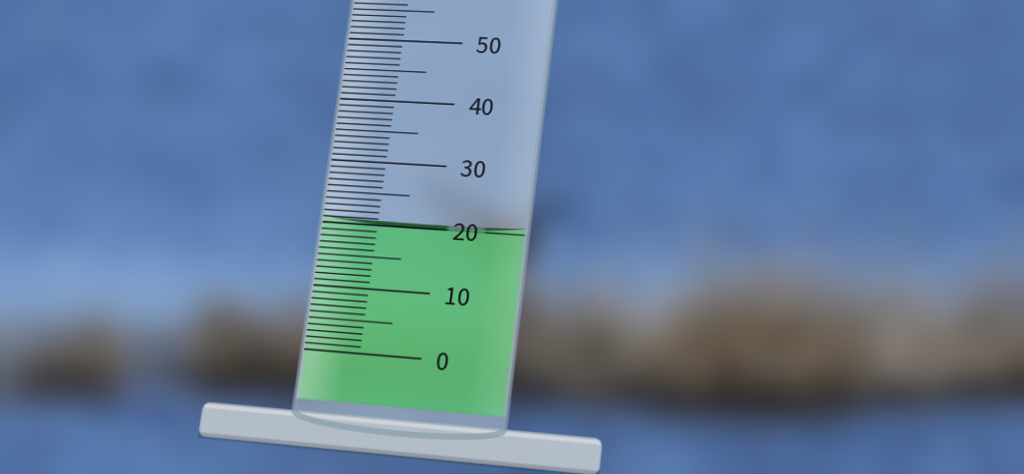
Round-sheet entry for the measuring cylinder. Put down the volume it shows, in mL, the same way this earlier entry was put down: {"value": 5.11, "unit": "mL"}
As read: {"value": 20, "unit": "mL"}
